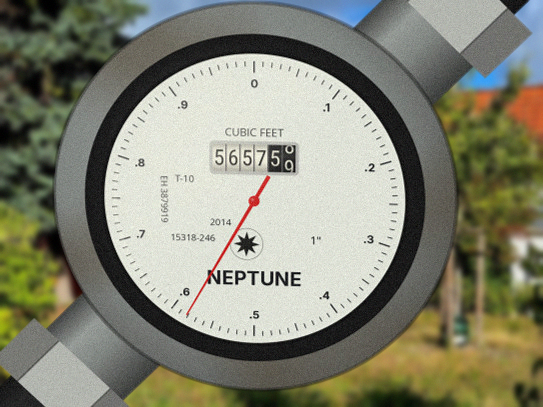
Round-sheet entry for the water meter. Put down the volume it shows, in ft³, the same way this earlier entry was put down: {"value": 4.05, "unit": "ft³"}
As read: {"value": 565758.58, "unit": "ft³"}
